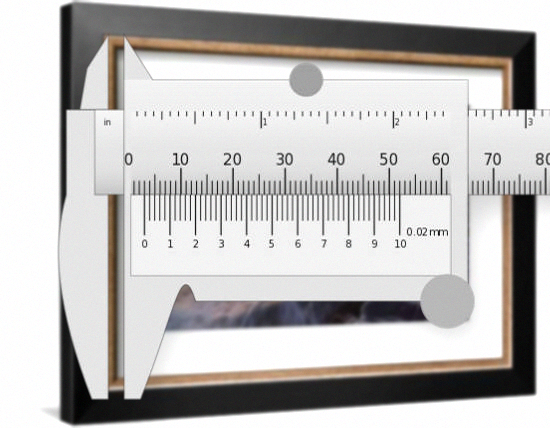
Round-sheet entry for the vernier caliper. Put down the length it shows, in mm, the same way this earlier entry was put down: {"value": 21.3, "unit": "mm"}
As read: {"value": 3.0, "unit": "mm"}
